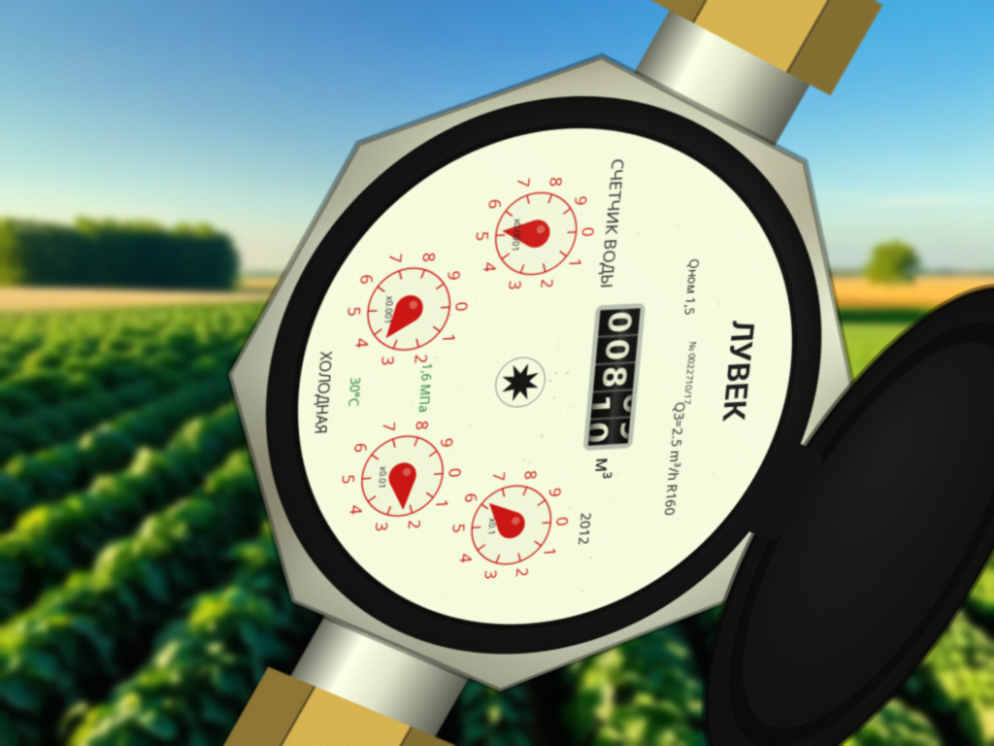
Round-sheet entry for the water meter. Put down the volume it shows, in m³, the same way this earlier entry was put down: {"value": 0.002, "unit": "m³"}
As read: {"value": 809.6235, "unit": "m³"}
